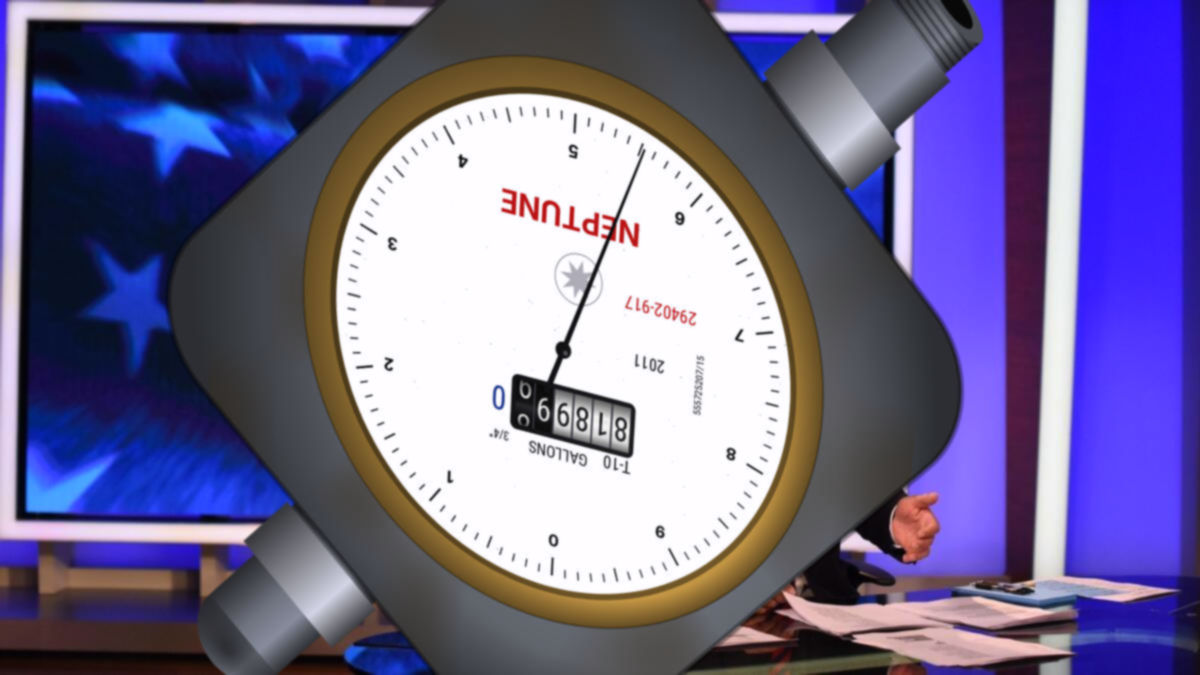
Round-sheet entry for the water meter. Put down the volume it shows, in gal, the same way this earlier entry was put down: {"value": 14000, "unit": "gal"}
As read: {"value": 8189985.5, "unit": "gal"}
